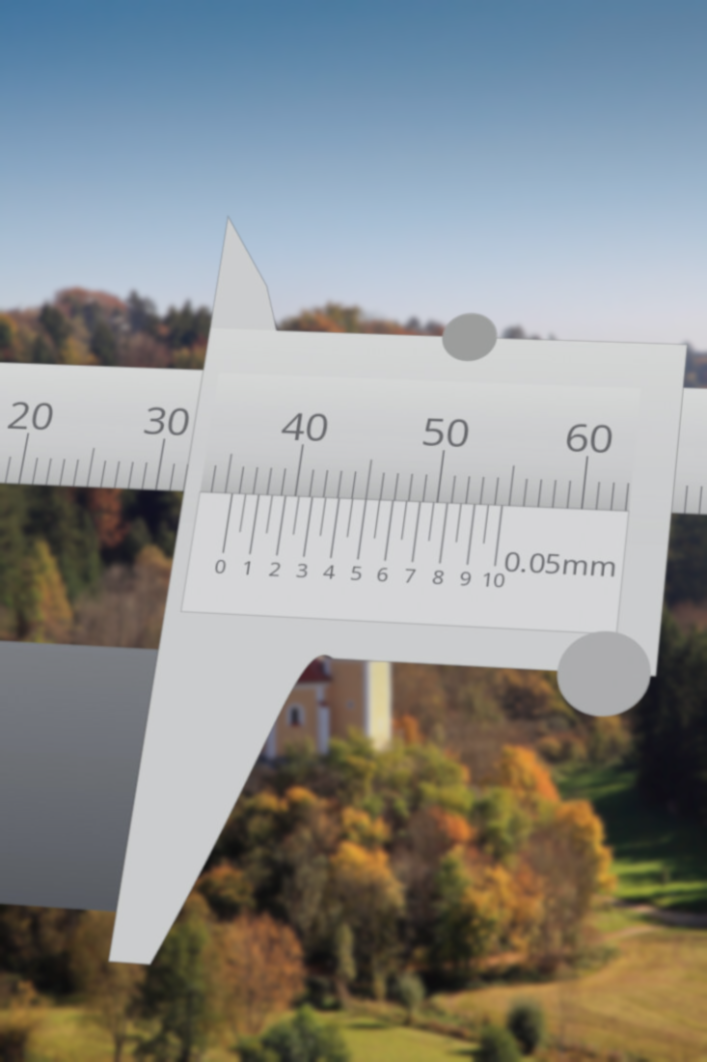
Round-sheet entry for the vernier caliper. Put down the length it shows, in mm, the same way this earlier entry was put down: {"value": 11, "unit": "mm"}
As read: {"value": 35.5, "unit": "mm"}
